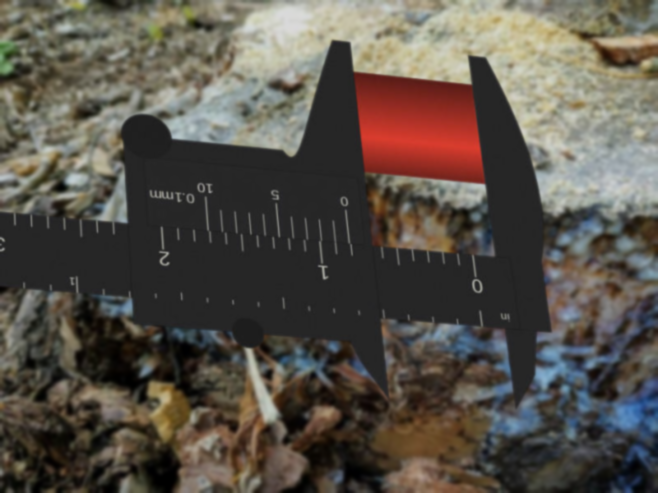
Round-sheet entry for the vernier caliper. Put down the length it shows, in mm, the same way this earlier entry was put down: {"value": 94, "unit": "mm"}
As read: {"value": 8.1, "unit": "mm"}
